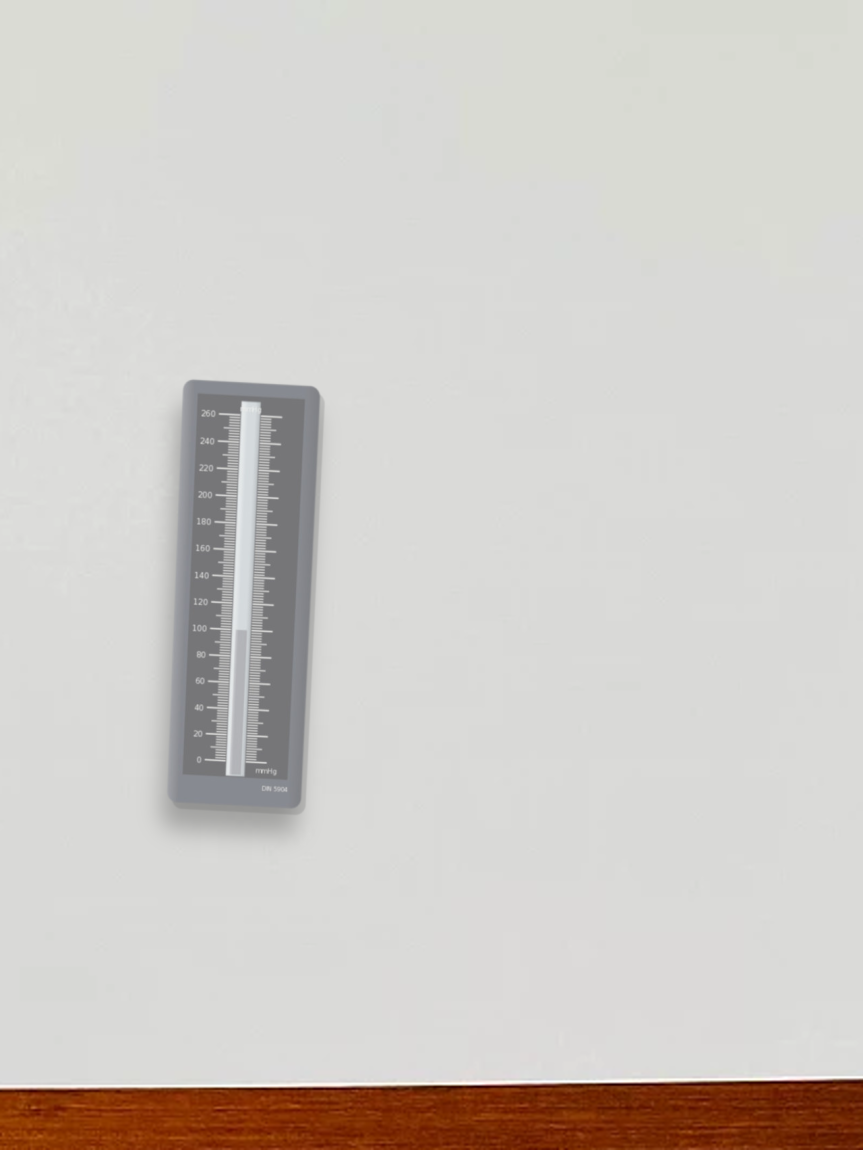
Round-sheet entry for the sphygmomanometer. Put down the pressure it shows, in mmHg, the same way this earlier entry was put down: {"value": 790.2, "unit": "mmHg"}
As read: {"value": 100, "unit": "mmHg"}
